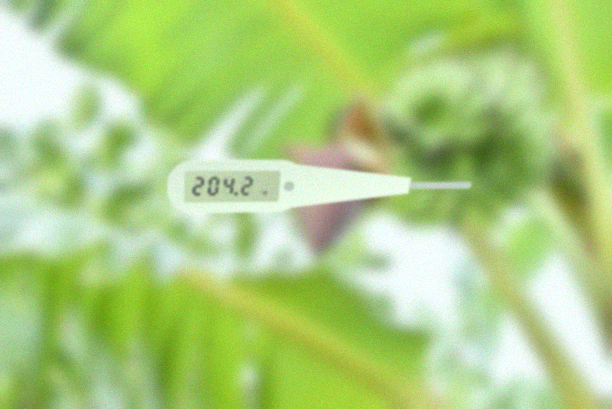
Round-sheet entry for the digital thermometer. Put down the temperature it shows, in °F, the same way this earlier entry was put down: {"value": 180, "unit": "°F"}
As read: {"value": 204.2, "unit": "°F"}
